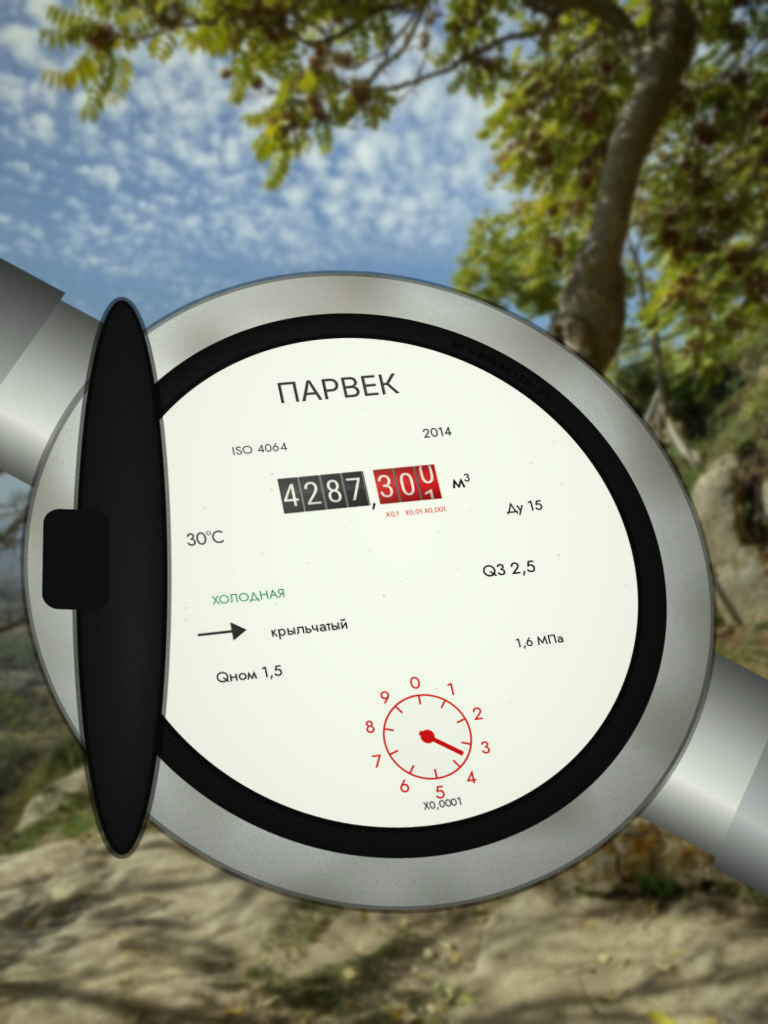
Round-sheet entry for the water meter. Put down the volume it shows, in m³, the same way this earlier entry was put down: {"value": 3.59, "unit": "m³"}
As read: {"value": 4287.3003, "unit": "m³"}
